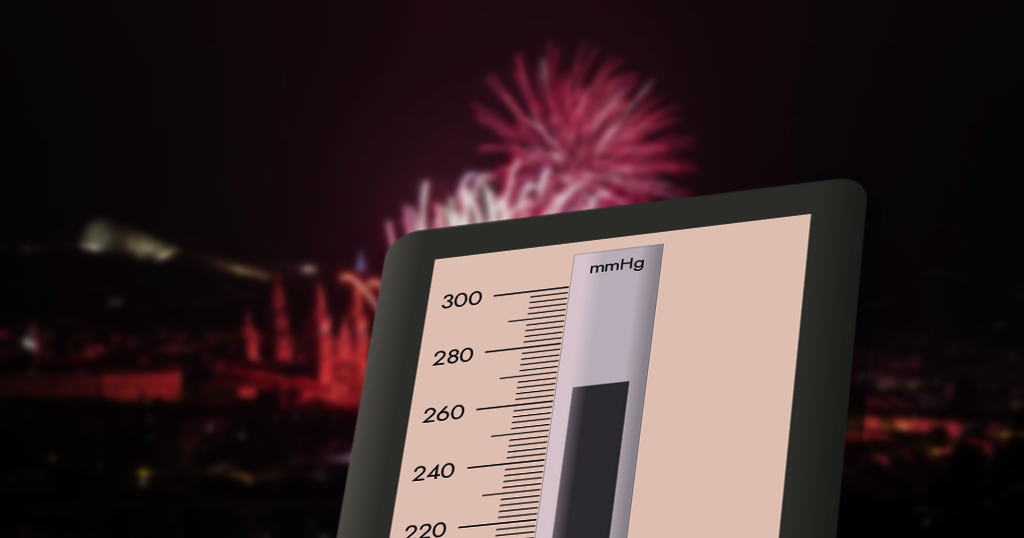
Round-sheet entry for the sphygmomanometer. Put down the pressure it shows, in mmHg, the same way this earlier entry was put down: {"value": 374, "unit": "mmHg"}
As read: {"value": 264, "unit": "mmHg"}
